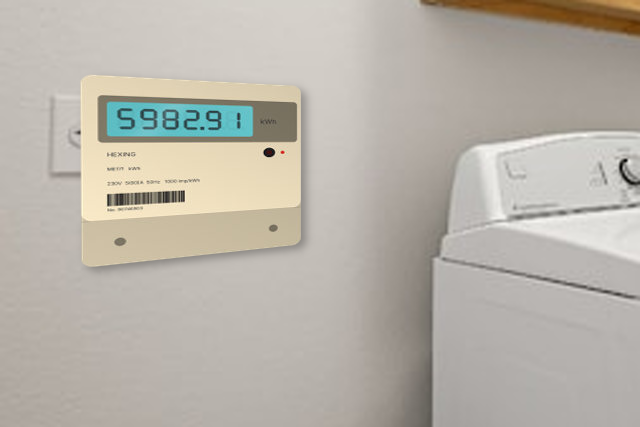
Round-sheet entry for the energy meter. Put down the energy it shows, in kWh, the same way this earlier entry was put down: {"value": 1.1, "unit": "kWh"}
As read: {"value": 5982.91, "unit": "kWh"}
